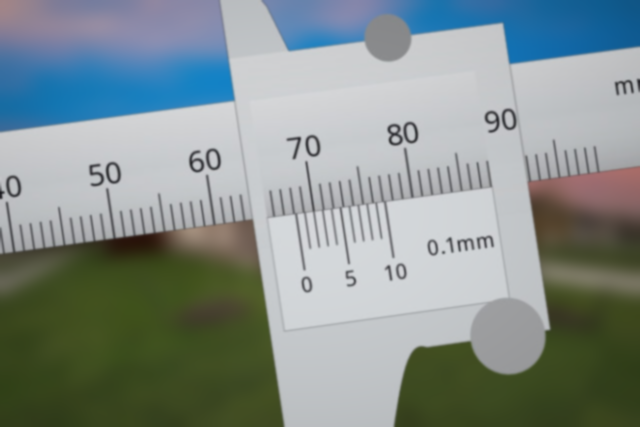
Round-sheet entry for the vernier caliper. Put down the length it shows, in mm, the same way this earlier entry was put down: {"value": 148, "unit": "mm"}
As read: {"value": 68.2, "unit": "mm"}
